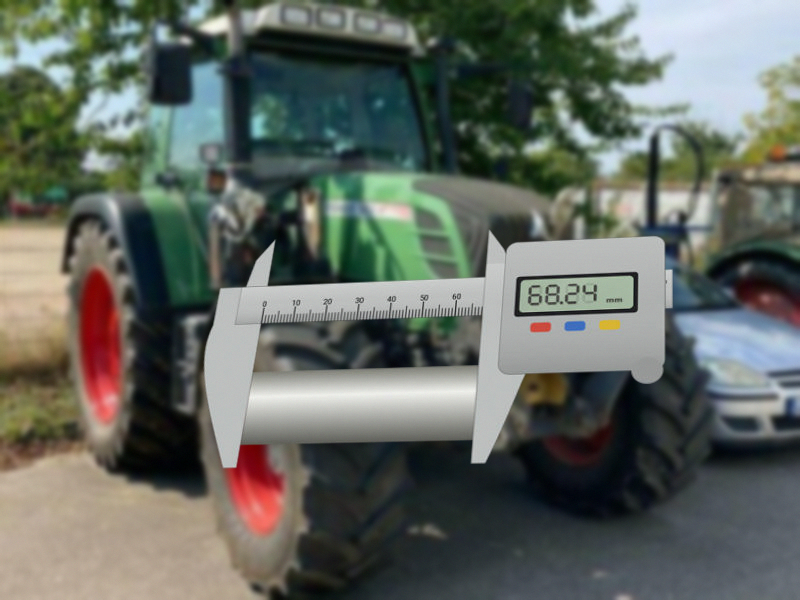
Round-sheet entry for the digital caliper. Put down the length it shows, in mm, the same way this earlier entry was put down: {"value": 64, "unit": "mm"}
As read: {"value": 68.24, "unit": "mm"}
